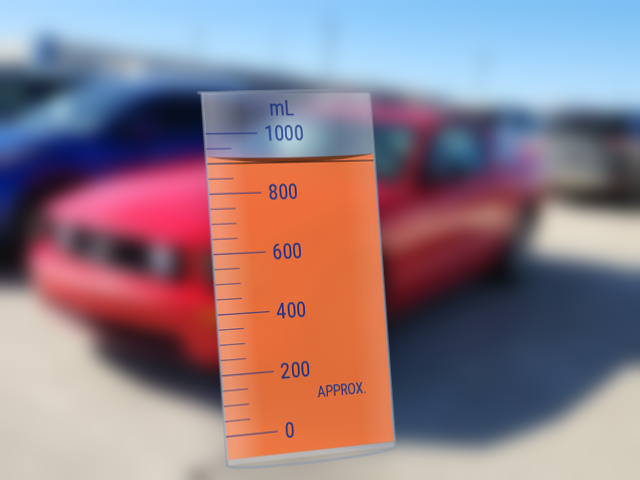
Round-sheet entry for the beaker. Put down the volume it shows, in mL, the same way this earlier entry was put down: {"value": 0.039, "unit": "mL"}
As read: {"value": 900, "unit": "mL"}
